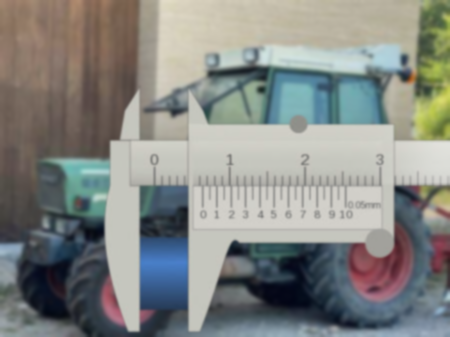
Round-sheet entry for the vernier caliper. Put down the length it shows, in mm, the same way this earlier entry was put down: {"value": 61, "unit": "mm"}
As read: {"value": 6.4, "unit": "mm"}
